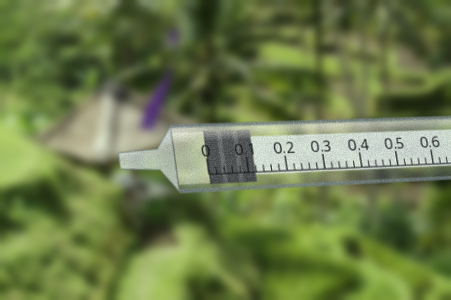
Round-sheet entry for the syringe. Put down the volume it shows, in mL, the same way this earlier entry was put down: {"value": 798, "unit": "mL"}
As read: {"value": 0, "unit": "mL"}
